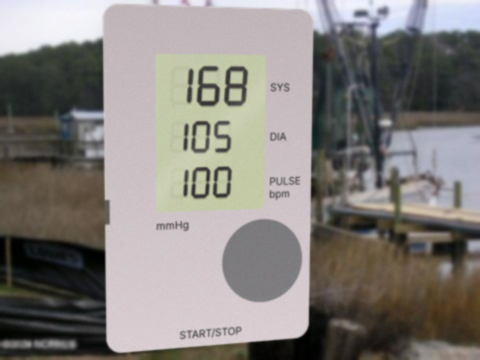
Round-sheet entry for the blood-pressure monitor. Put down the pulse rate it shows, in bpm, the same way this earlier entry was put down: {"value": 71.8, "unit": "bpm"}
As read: {"value": 100, "unit": "bpm"}
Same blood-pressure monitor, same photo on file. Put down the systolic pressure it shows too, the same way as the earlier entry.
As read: {"value": 168, "unit": "mmHg"}
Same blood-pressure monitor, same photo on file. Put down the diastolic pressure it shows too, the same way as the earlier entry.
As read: {"value": 105, "unit": "mmHg"}
